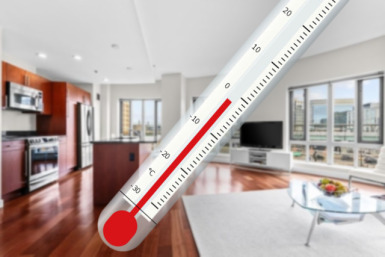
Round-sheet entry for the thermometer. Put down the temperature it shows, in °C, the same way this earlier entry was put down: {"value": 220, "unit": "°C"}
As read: {"value": -2, "unit": "°C"}
